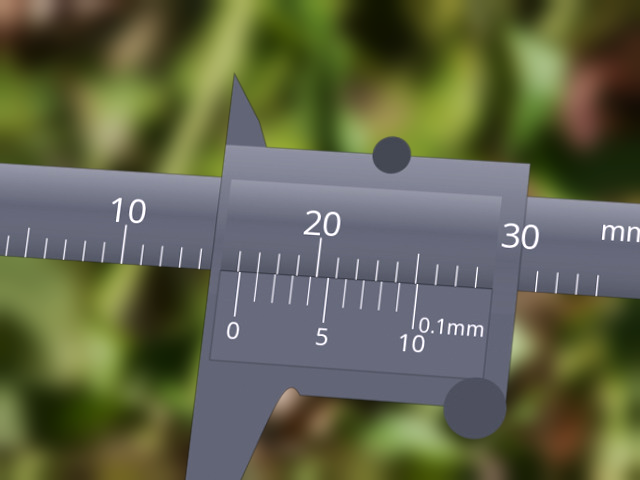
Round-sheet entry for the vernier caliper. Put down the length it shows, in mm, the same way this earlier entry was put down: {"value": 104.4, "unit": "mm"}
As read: {"value": 16.1, "unit": "mm"}
